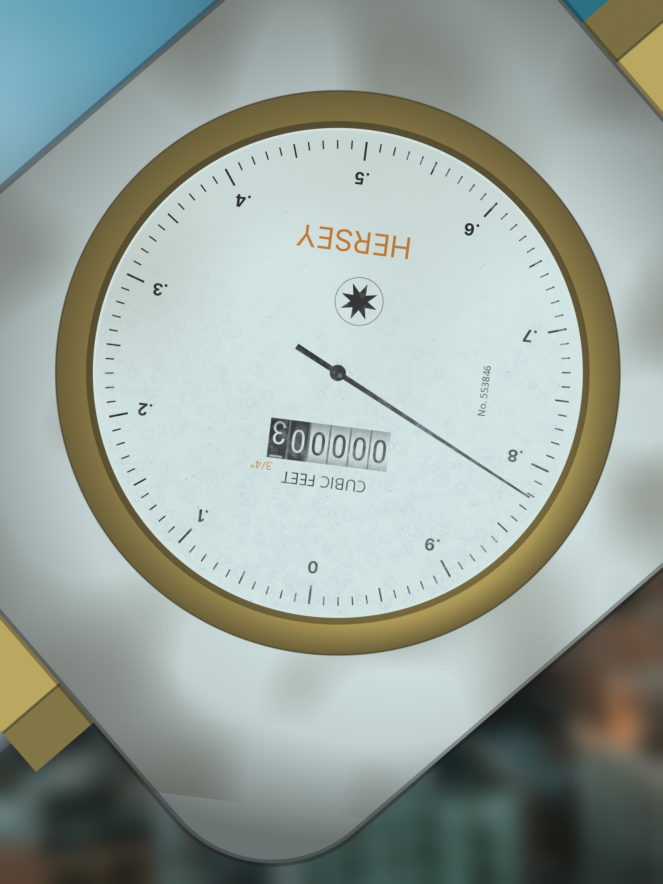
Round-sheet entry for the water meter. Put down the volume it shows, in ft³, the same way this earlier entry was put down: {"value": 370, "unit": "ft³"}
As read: {"value": 2.82, "unit": "ft³"}
